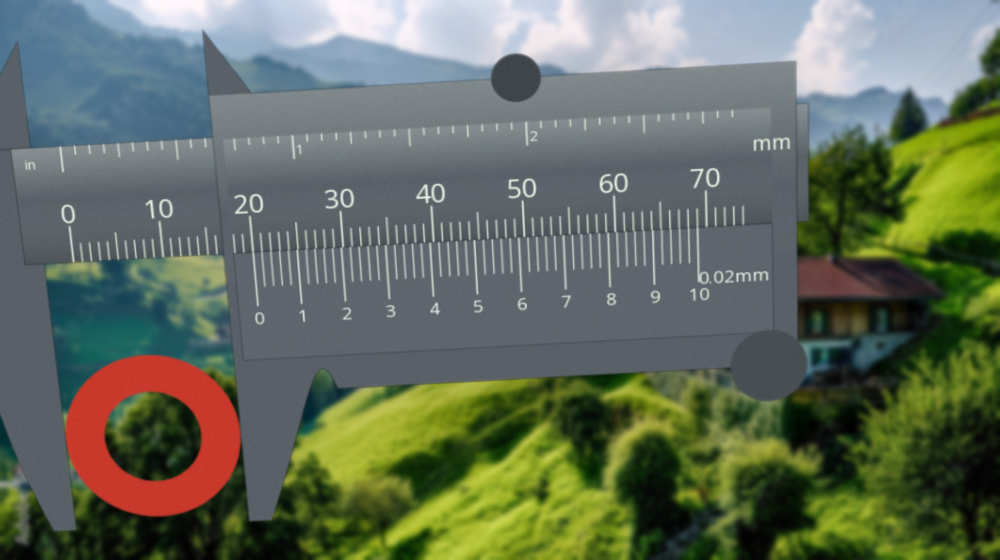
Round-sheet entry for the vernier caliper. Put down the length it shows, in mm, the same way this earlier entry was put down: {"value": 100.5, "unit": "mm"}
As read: {"value": 20.0, "unit": "mm"}
